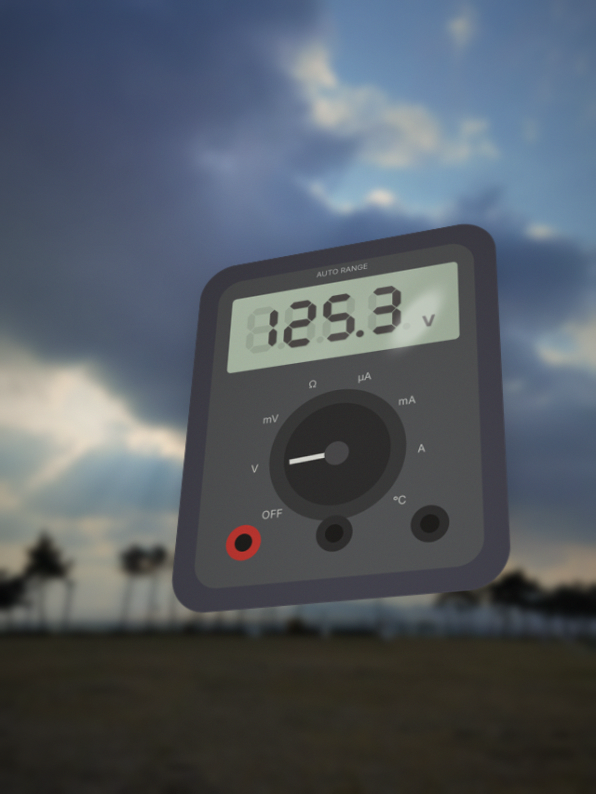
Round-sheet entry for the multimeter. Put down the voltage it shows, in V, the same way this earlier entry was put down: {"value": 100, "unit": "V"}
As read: {"value": 125.3, "unit": "V"}
